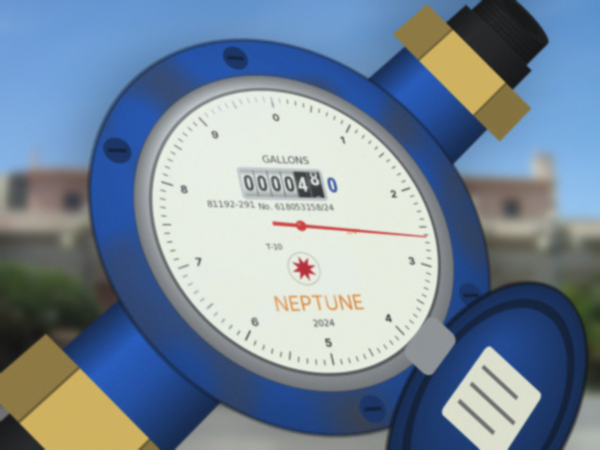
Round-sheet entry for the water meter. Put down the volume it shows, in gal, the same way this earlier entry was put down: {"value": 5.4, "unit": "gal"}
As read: {"value": 482.6, "unit": "gal"}
